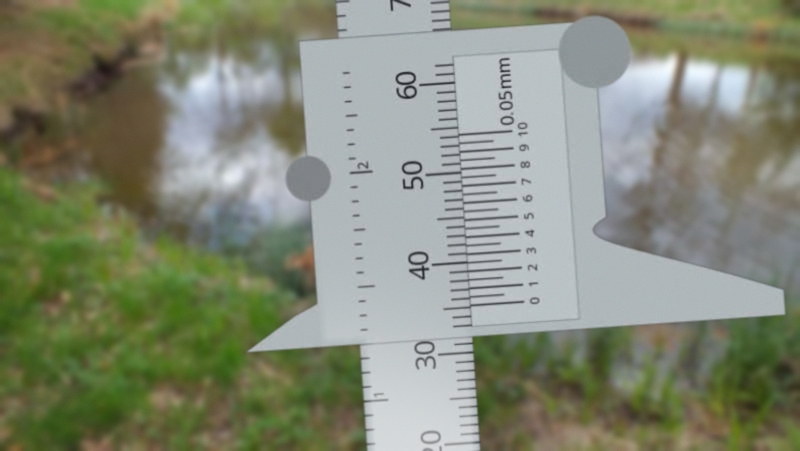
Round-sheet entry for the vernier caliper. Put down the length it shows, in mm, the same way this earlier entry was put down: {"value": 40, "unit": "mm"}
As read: {"value": 35.2, "unit": "mm"}
